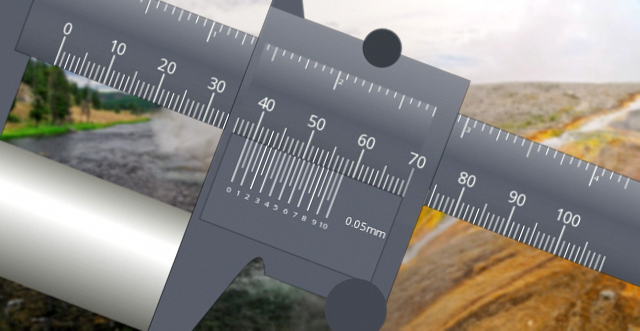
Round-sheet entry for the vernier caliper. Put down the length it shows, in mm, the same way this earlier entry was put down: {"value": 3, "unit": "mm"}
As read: {"value": 39.0, "unit": "mm"}
